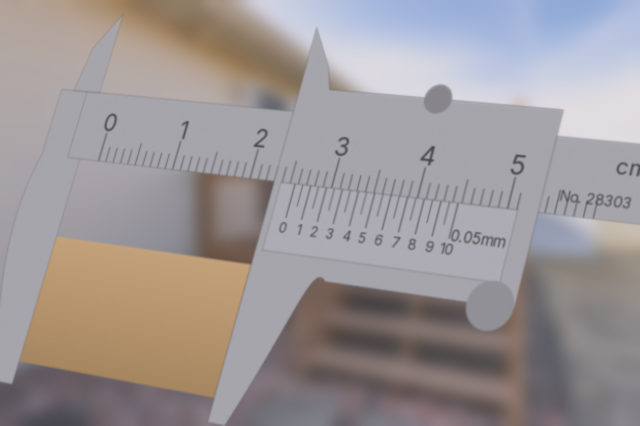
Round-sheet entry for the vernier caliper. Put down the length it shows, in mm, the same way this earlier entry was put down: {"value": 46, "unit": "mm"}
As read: {"value": 25.6, "unit": "mm"}
